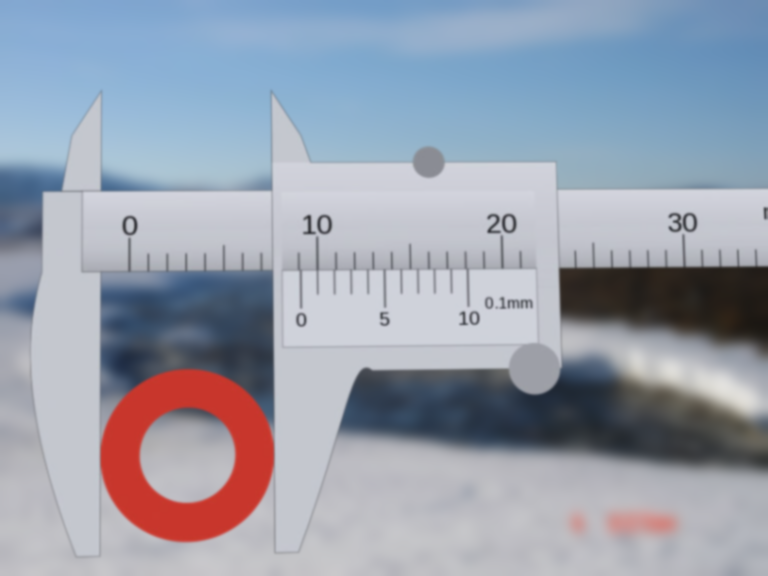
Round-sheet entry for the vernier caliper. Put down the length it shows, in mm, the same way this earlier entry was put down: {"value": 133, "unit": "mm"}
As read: {"value": 9.1, "unit": "mm"}
